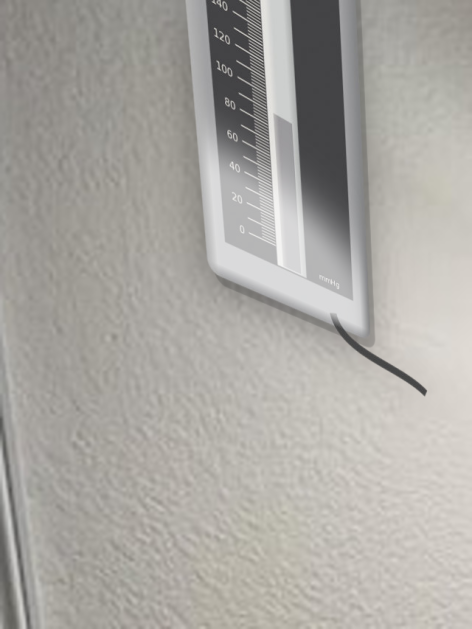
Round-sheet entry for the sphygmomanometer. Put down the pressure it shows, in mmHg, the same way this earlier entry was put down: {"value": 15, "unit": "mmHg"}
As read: {"value": 90, "unit": "mmHg"}
